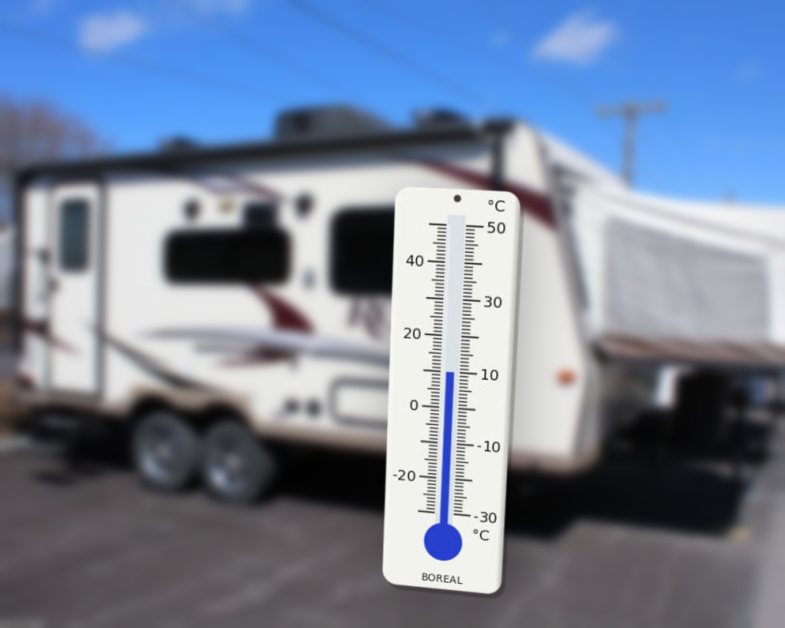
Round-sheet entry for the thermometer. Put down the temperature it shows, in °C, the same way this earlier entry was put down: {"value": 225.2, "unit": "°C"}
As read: {"value": 10, "unit": "°C"}
